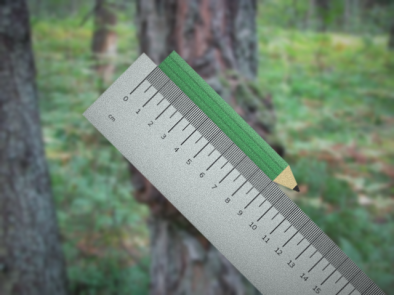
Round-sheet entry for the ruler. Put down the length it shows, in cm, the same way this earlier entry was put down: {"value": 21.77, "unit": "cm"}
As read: {"value": 10.5, "unit": "cm"}
